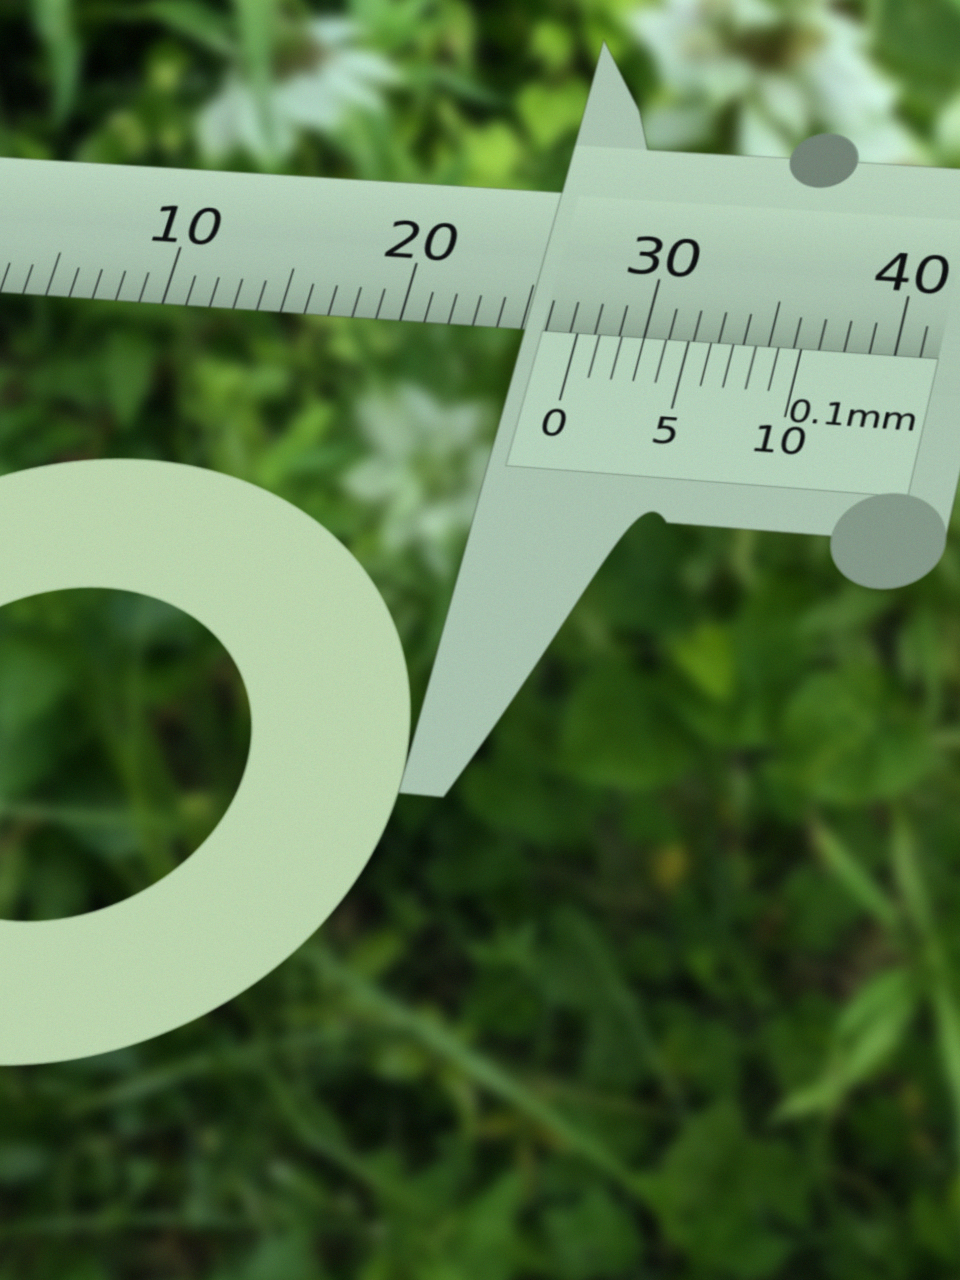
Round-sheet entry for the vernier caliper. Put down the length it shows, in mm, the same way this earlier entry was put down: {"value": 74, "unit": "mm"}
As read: {"value": 27.3, "unit": "mm"}
